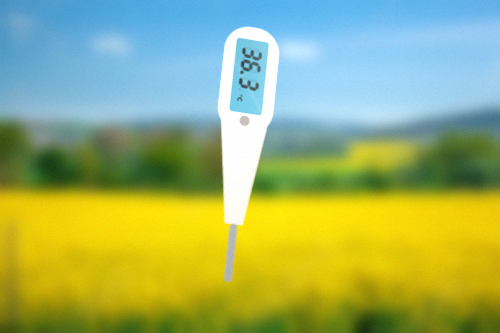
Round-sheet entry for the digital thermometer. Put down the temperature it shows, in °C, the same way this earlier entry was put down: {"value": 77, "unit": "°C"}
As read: {"value": 36.3, "unit": "°C"}
